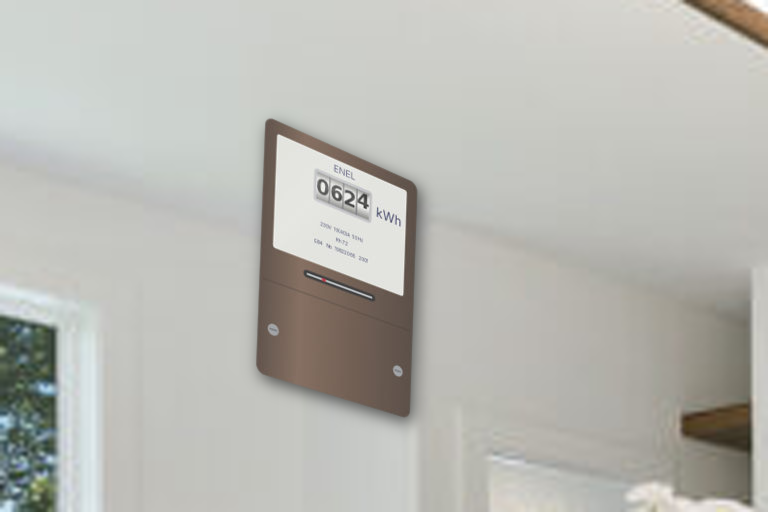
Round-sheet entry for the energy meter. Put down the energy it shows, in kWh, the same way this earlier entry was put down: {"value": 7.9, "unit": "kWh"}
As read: {"value": 624, "unit": "kWh"}
